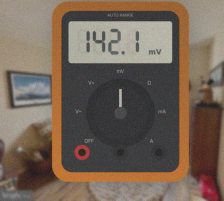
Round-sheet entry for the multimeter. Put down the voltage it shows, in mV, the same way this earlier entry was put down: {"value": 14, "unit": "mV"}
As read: {"value": 142.1, "unit": "mV"}
